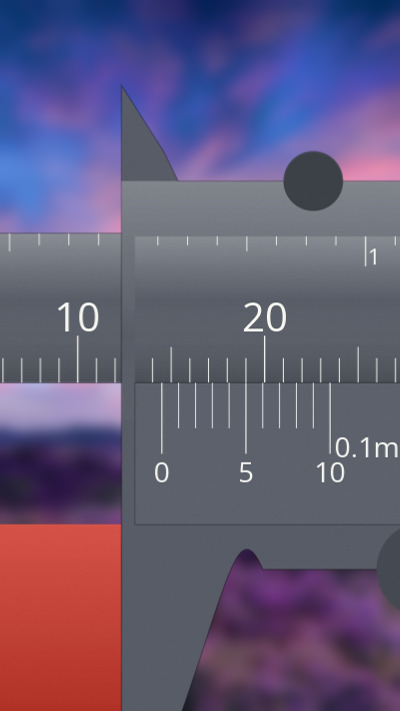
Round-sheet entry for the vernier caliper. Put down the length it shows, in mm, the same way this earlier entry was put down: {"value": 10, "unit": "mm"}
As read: {"value": 14.5, "unit": "mm"}
